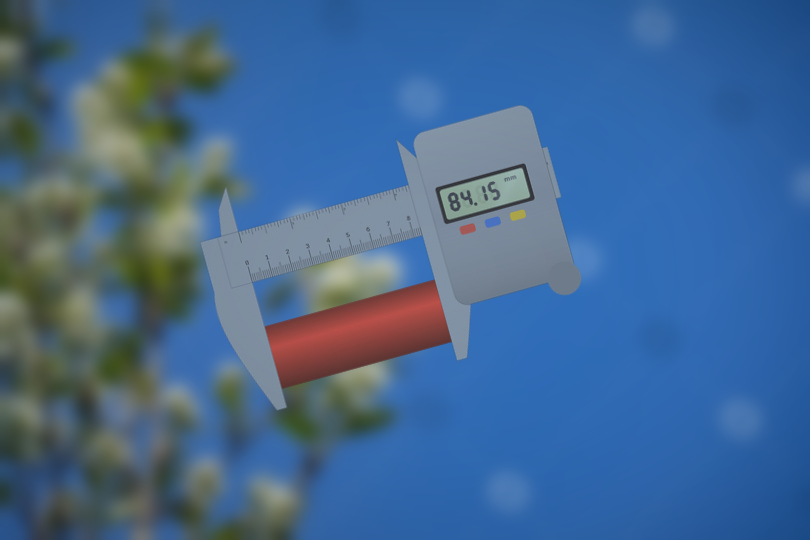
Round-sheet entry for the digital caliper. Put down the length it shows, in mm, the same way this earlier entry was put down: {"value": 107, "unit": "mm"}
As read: {"value": 84.15, "unit": "mm"}
